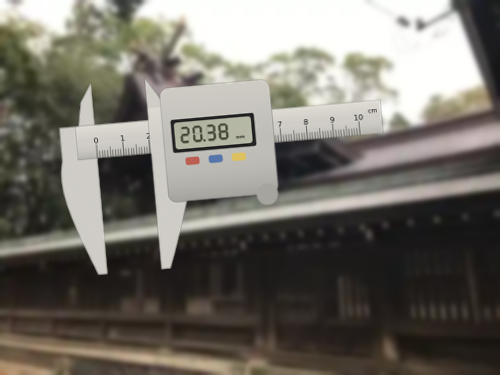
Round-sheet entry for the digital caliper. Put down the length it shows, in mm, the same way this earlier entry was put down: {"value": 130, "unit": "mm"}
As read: {"value": 20.38, "unit": "mm"}
